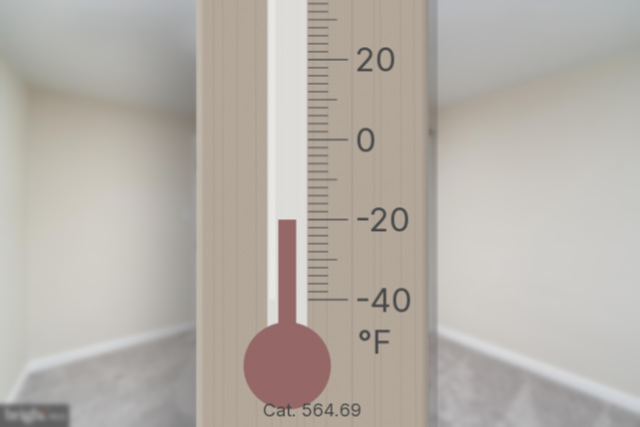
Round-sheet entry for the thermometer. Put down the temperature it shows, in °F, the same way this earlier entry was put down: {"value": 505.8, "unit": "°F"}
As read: {"value": -20, "unit": "°F"}
